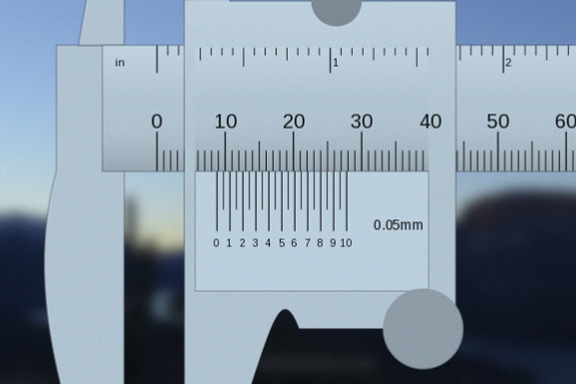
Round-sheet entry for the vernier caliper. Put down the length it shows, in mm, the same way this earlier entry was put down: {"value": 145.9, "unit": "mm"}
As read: {"value": 8.8, "unit": "mm"}
